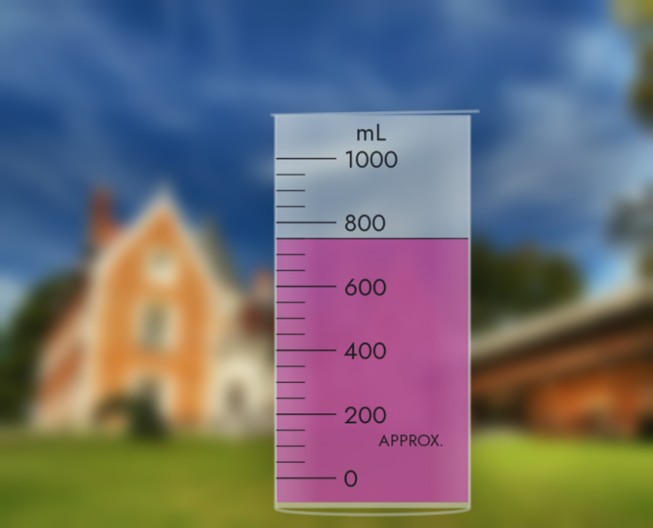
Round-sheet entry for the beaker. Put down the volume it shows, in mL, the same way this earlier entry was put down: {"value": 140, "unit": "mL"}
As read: {"value": 750, "unit": "mL"}
